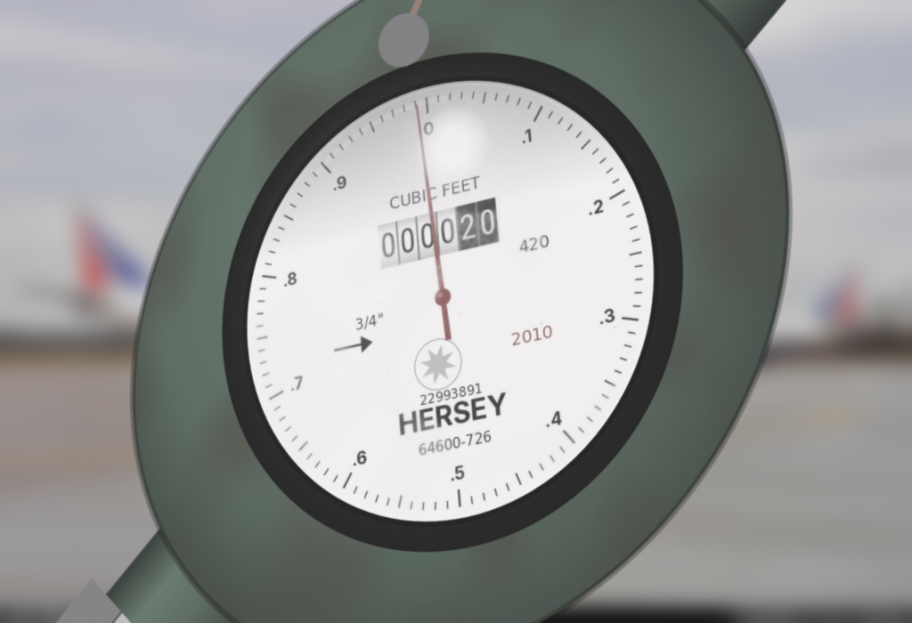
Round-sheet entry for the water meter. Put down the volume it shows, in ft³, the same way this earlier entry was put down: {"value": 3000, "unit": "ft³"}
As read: {"value": 19.99, "unit": "ft³"}
